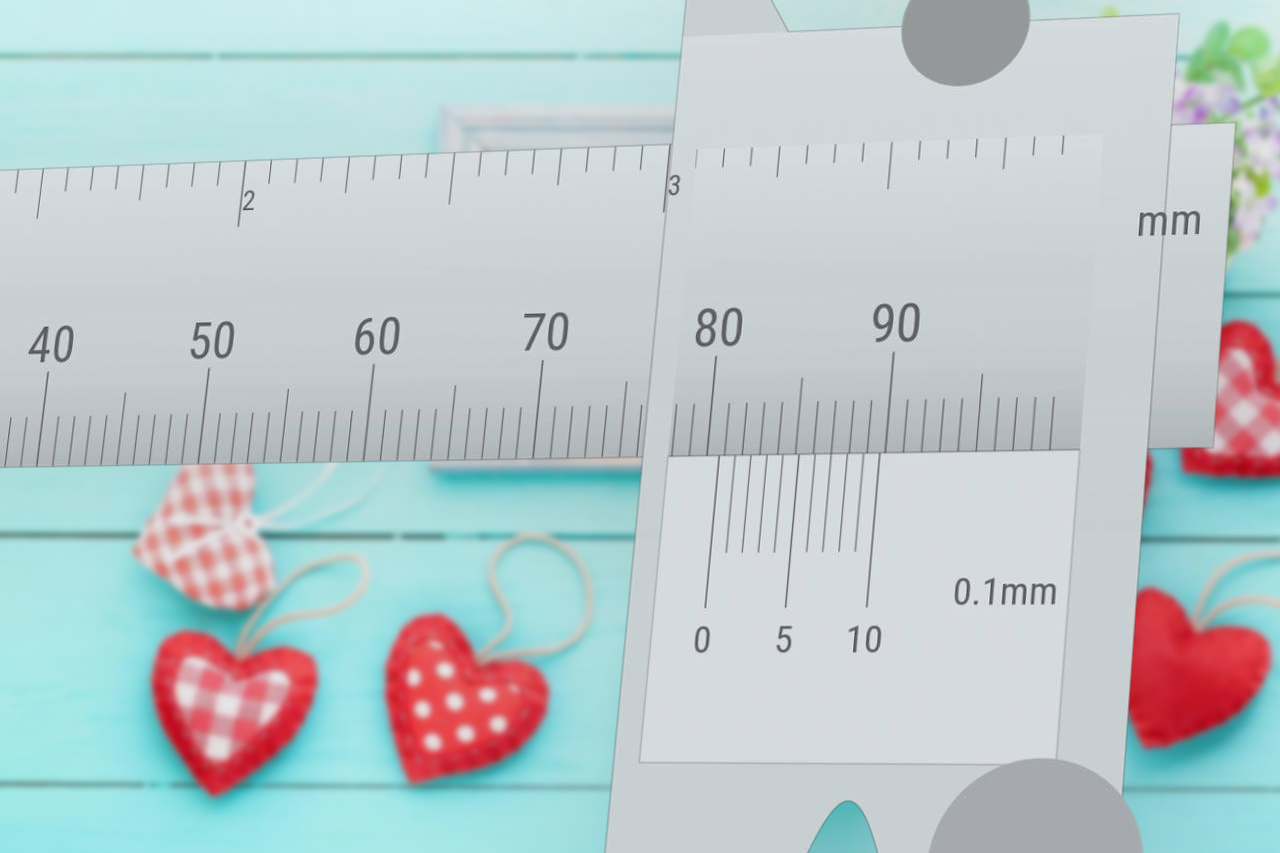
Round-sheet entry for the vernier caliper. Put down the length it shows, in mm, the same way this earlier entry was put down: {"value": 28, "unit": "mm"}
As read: {"value": 80.7, "unit": "mm"}
